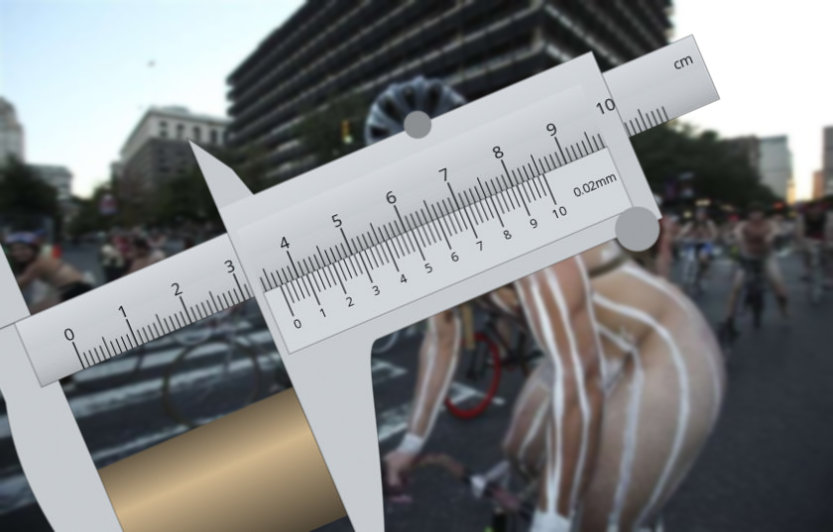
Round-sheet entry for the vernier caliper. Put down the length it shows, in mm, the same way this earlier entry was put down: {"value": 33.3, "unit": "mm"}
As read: {"value": 36.6, "unit": "mm"}
